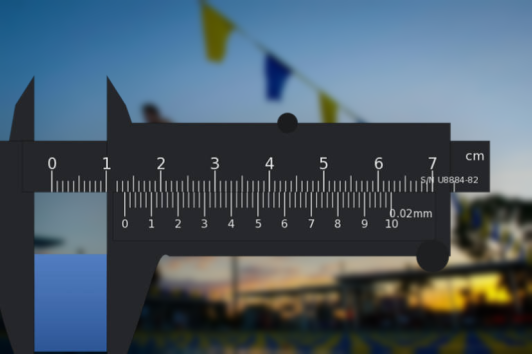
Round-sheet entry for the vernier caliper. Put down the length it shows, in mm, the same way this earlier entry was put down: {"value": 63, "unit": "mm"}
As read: {"value": 13.4, "unit": "mm"}
